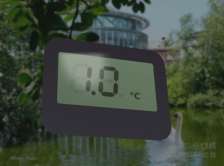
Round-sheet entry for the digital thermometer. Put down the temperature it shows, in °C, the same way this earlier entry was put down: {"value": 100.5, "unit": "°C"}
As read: {"value": 1.0, "unit": "°C"}
